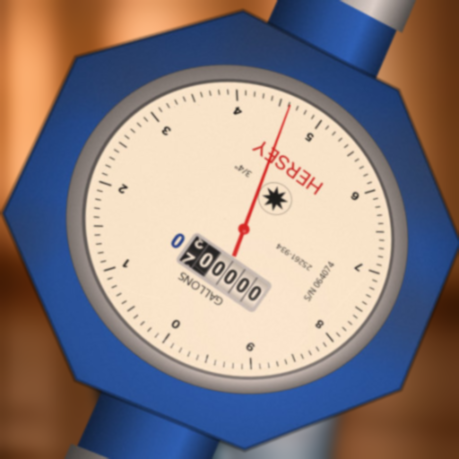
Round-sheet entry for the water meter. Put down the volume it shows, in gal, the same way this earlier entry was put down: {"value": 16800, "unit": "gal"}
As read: {"value": 24.6, "unit": "gal"}
